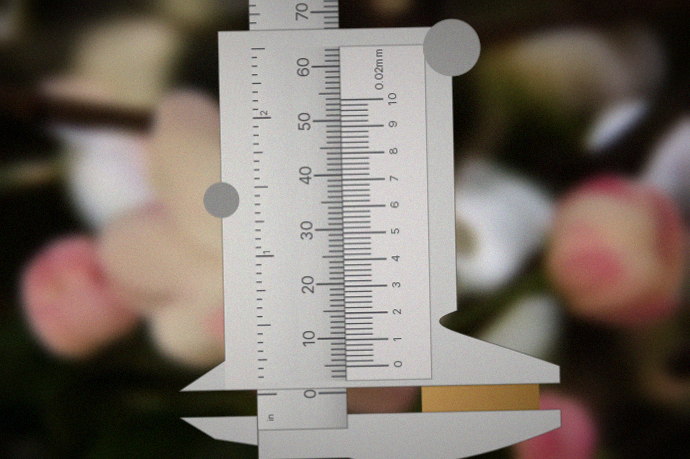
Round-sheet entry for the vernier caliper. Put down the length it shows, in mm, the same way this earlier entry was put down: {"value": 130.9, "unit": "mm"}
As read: {"value": 4.8, "unit": "mm"}
